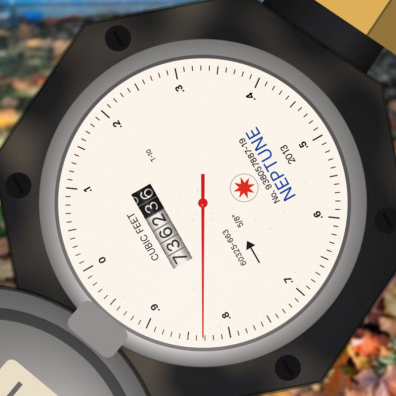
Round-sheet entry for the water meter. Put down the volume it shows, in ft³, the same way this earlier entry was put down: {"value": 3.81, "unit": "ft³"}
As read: {"value": 736235.83, "unit": "ft³"}
